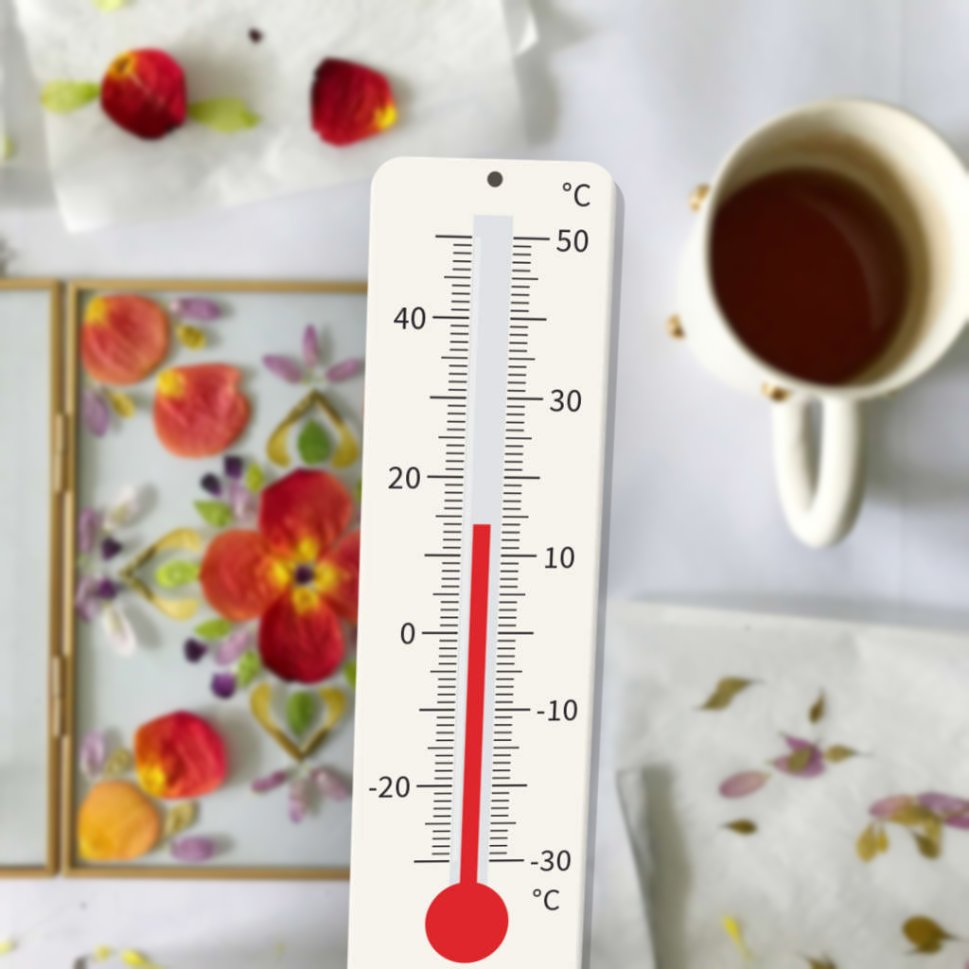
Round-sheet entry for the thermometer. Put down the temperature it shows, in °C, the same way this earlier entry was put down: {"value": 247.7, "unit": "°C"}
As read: {"value": 14, "unit": "°C"}
